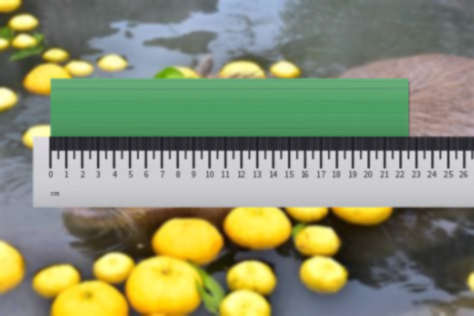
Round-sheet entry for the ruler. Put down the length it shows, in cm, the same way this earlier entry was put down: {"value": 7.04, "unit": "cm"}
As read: {"value": 22.5, "unit": "cm"}
